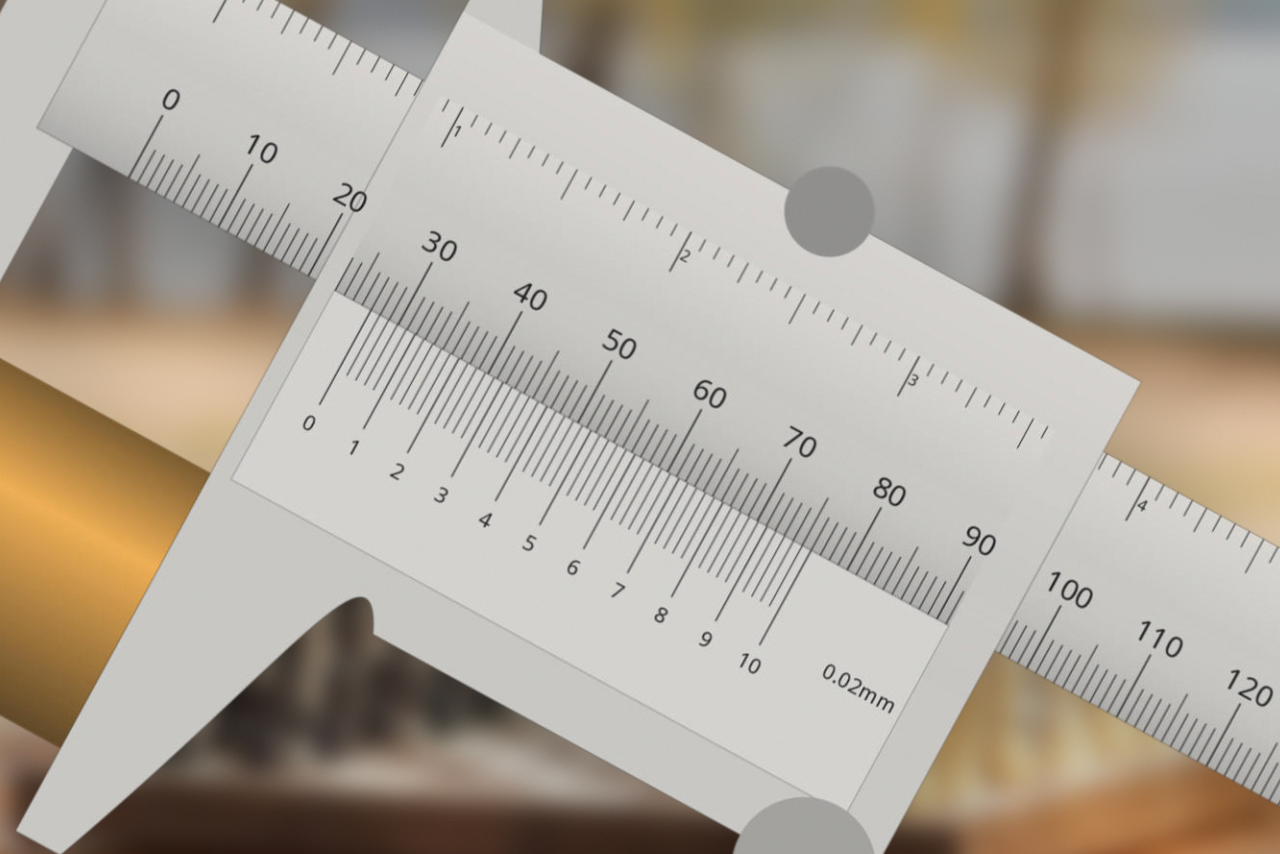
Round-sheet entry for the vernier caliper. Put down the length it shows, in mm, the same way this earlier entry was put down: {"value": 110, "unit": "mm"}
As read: {"value": 27.0, "unit": "mm"}
